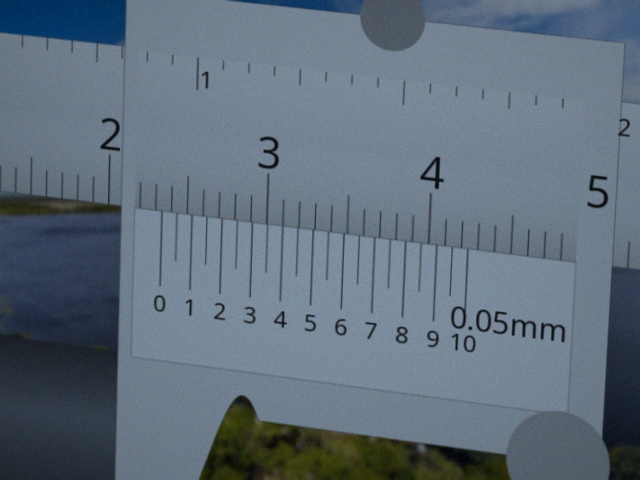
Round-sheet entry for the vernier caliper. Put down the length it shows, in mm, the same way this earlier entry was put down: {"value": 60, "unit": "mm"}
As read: {"value": 23.4, "unit": "mm"}
